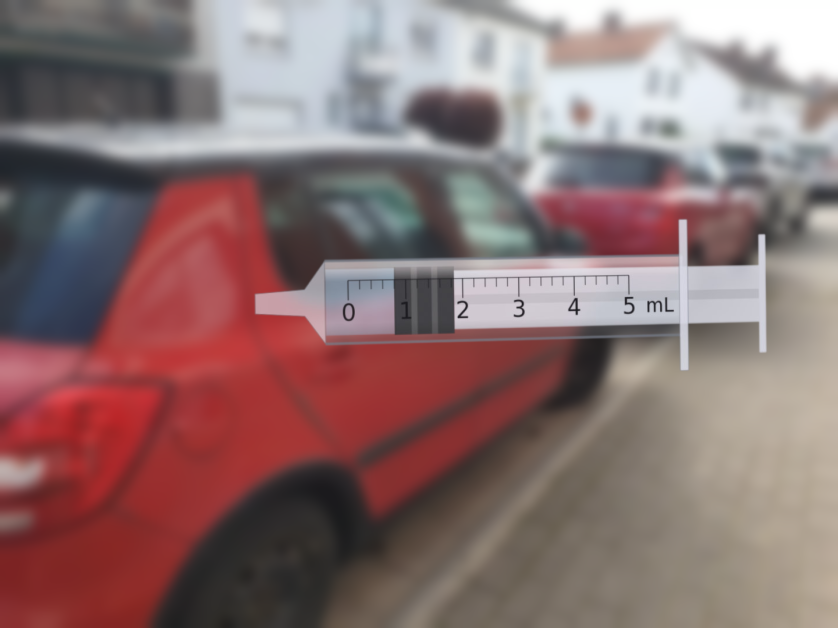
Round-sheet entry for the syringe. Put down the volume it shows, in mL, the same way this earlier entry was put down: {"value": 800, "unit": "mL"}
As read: {"value": 0.8, "unit": "mL"}
